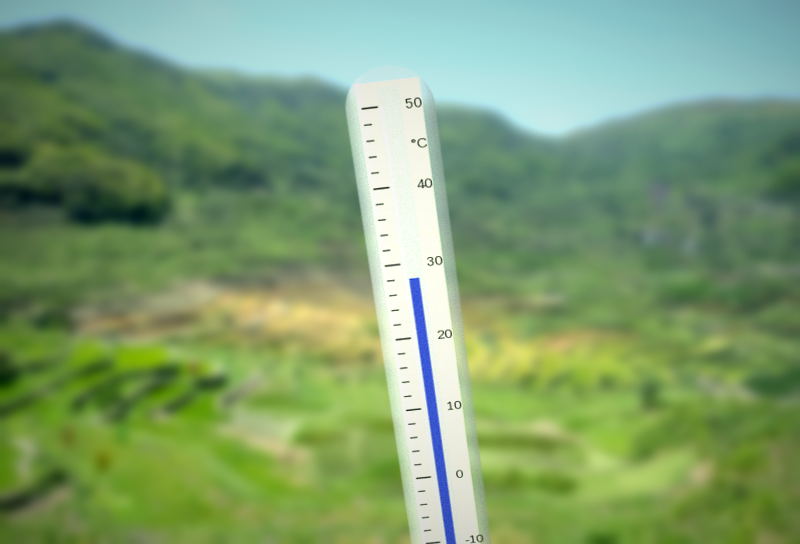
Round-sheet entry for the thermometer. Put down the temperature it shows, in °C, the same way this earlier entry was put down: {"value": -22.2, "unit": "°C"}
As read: {"value": 28, "unit": "°C"}
